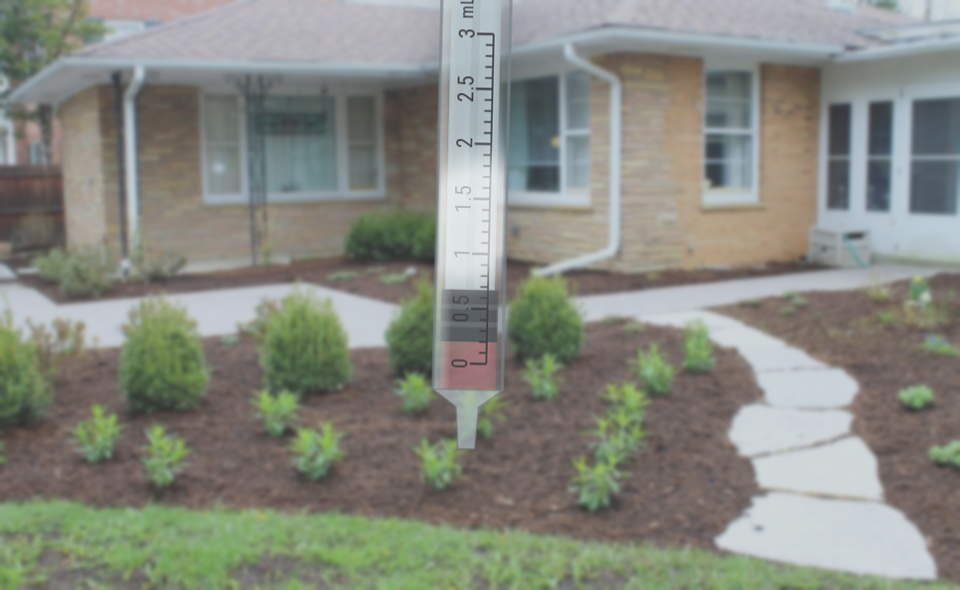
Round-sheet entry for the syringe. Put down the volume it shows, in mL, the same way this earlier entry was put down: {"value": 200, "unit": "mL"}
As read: {"value": 0.2, "unit": "mL"}
